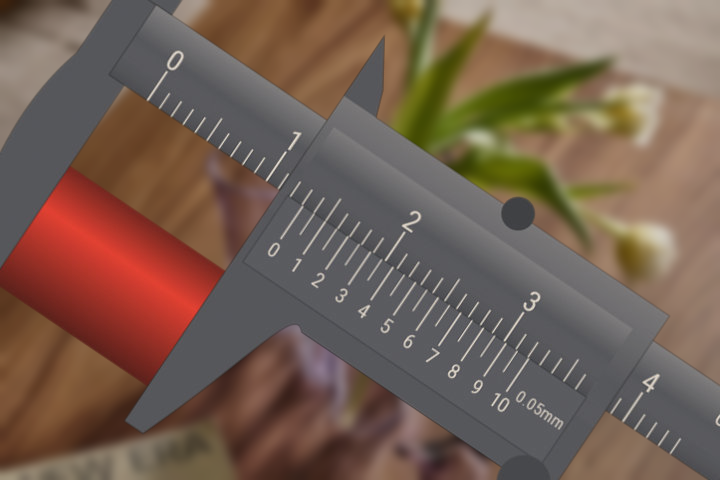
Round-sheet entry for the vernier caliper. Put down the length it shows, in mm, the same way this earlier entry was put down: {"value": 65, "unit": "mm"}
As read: {"value": 13.1, "unit": "mm"}
